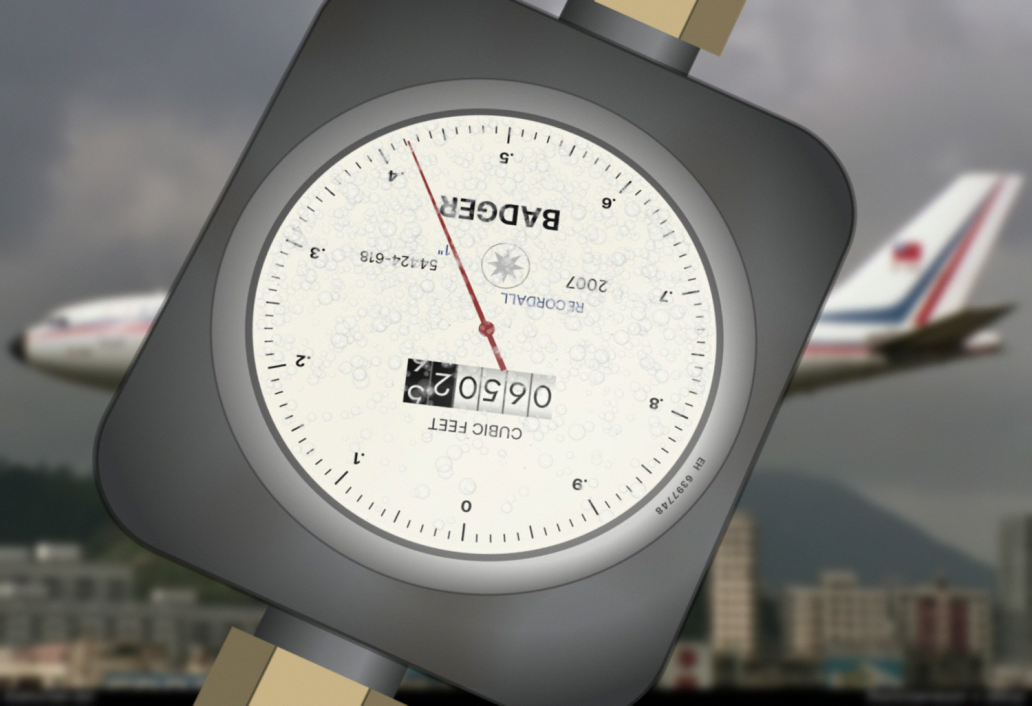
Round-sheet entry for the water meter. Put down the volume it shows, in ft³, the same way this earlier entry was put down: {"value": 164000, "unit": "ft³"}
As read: {"value": 65025.42, "unit": "ft³"}
